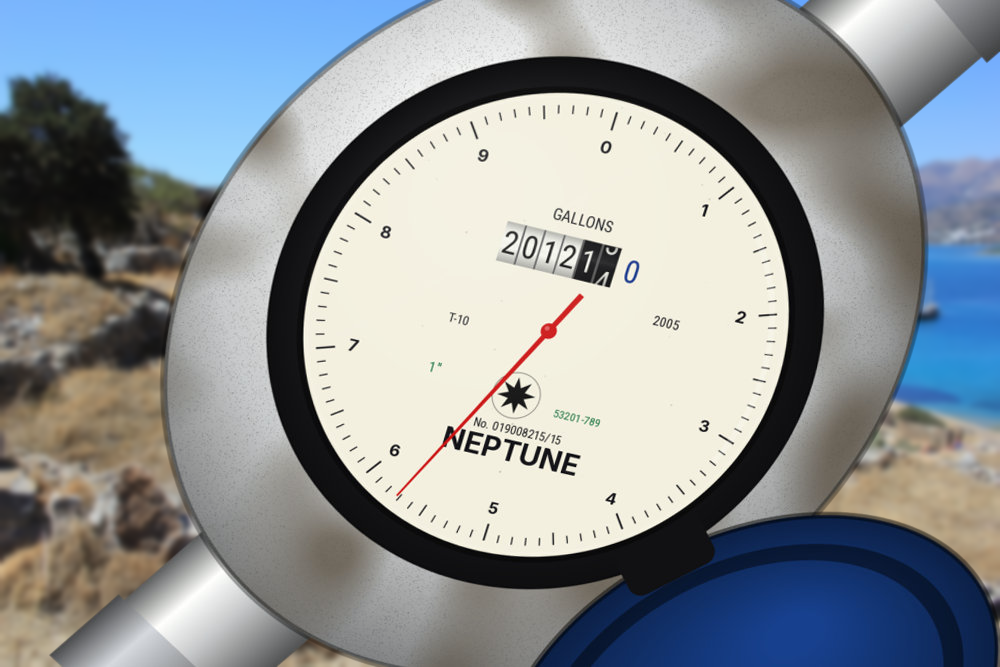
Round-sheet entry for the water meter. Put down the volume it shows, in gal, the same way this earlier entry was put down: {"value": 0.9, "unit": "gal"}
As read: {"value": 2012135.7, "unit": "gal"}
